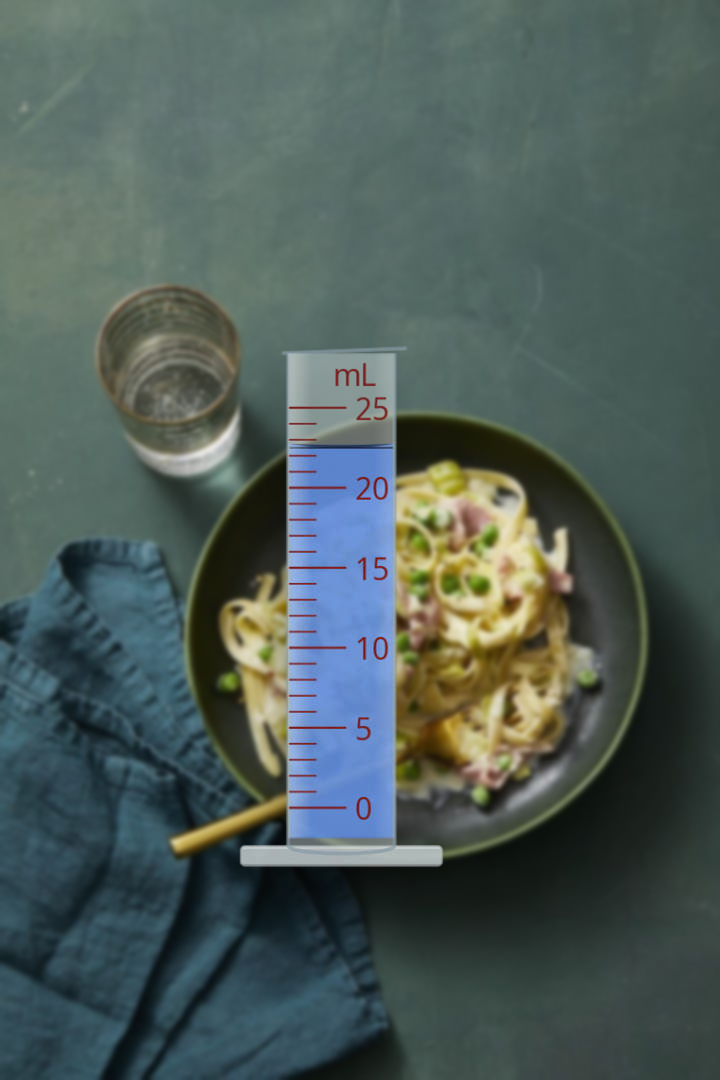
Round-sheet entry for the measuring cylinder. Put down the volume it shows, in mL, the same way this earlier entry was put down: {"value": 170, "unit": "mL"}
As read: {"value": 22.5, "unit": "mL"}
